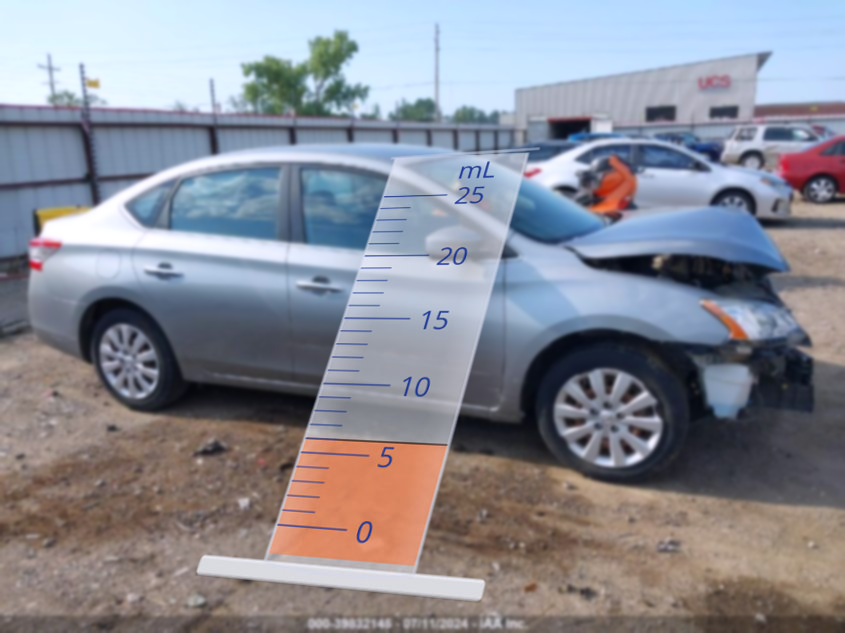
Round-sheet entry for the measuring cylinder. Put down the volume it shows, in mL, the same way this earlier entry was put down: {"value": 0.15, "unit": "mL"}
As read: {"value": 6, "unit": "mL"}
